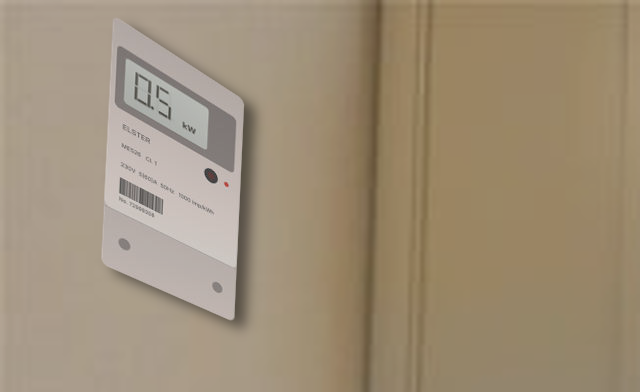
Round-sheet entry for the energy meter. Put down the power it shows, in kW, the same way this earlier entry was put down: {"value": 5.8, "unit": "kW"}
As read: {"value": 0.5, "unit": "kW"}
